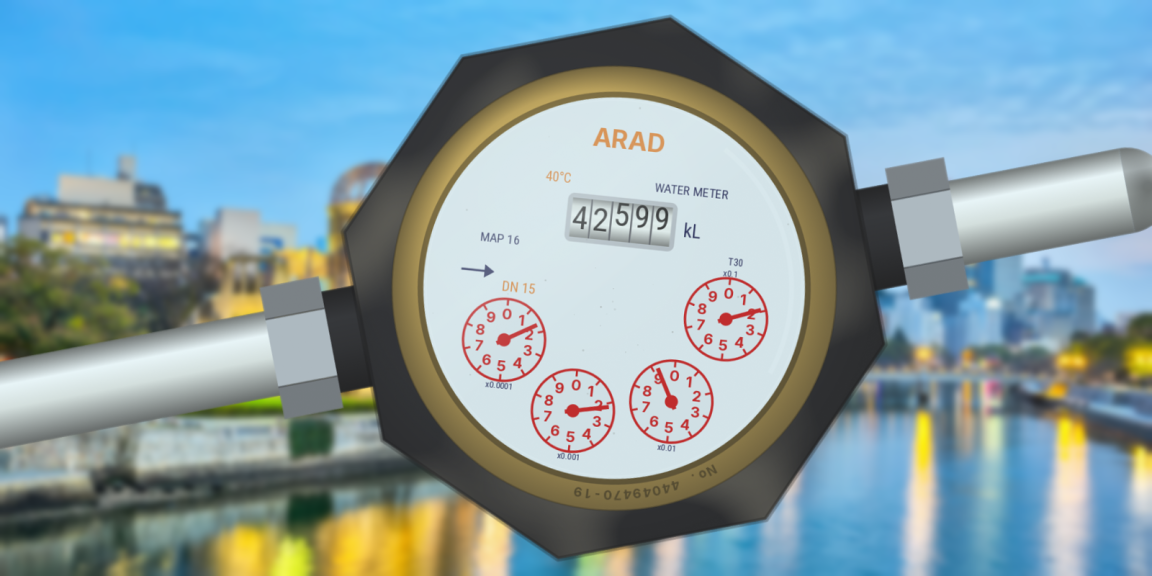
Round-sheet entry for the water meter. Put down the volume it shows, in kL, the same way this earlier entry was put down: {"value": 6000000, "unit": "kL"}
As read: {"value": 42599.1921, "unit": "kL"}
